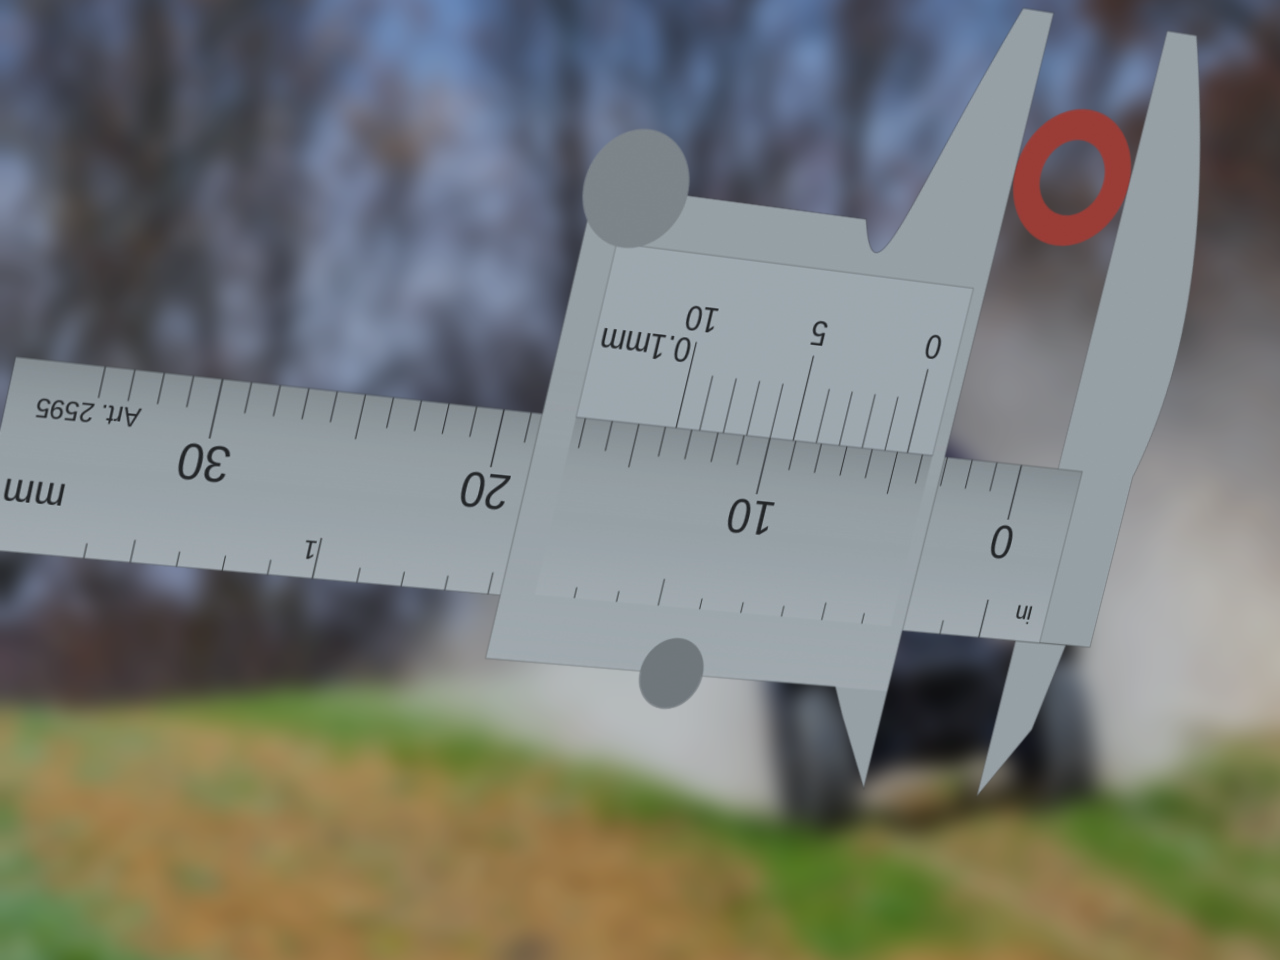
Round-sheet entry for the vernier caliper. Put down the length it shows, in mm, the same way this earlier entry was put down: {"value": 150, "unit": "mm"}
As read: {"value": 4.6, "unit": "mm"}
